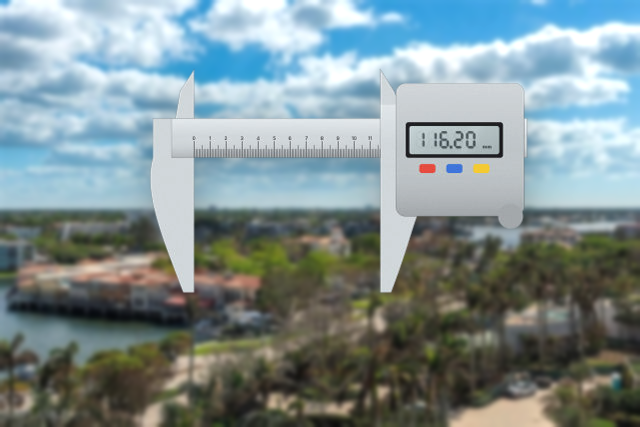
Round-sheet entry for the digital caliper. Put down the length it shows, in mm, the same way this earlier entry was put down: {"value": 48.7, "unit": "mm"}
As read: {"value": 116.20, "unit": "mm"}
